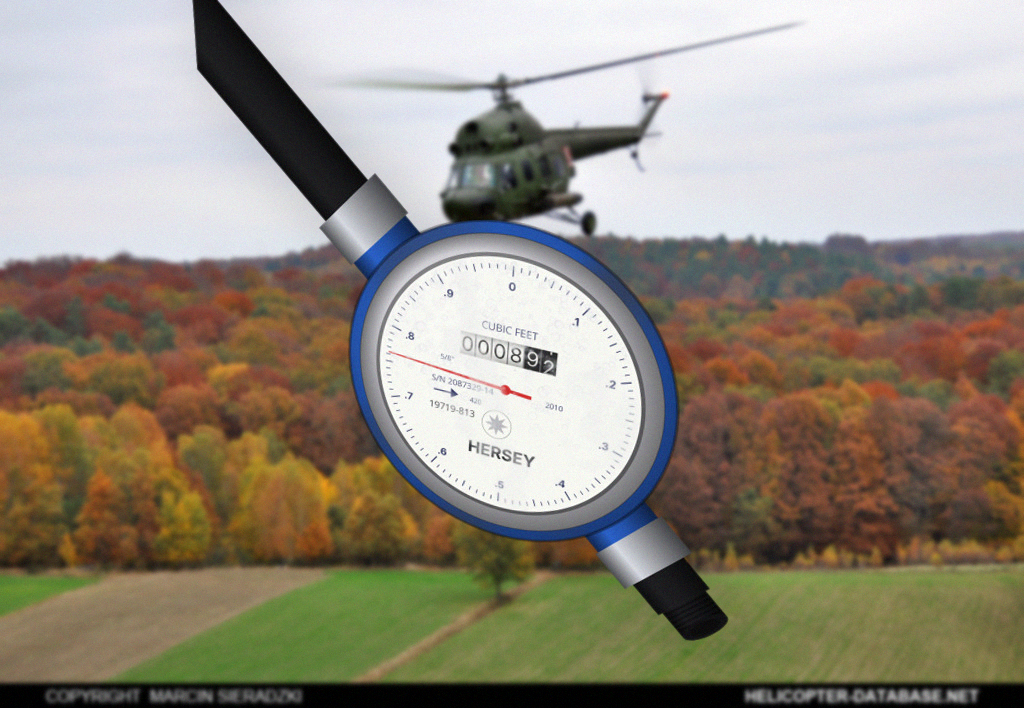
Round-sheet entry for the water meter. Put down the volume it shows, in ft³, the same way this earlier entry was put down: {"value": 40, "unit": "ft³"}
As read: {"value": 891.76, "unit": "ft³"}
